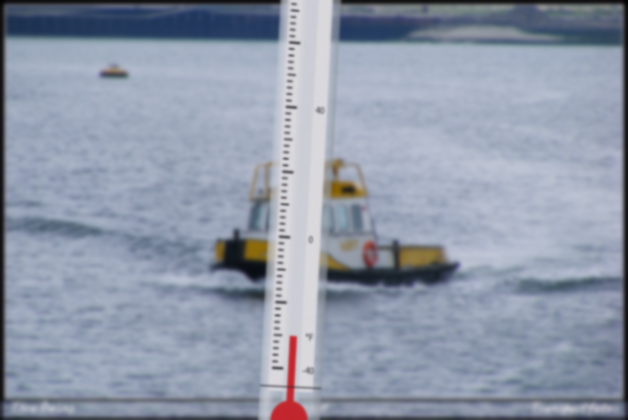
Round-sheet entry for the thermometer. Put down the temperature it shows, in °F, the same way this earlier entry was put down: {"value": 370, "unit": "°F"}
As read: {"value": -30, "unit": "°F"}
